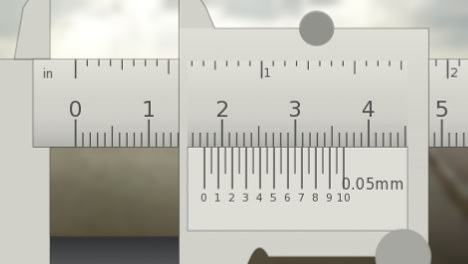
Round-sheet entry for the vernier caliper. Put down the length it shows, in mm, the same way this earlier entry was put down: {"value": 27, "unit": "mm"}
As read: {"value": 17.6, "unit": "mm"}
